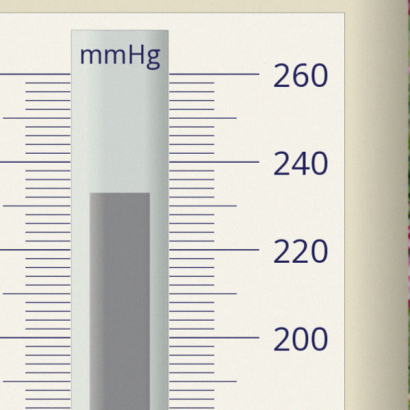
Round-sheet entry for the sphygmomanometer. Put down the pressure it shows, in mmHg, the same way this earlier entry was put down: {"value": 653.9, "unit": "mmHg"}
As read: {"value": 233, "unit": "mmHg"}
